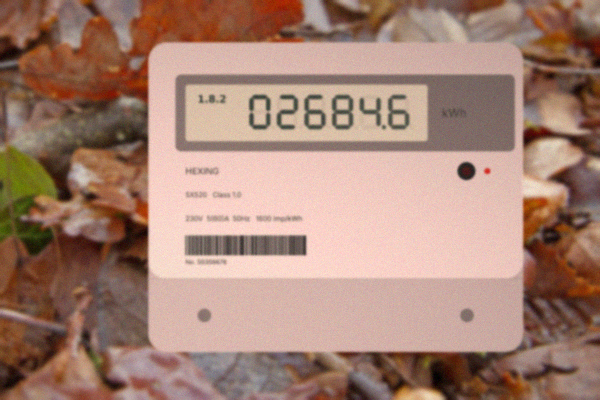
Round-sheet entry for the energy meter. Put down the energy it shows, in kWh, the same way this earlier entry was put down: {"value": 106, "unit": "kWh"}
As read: {"value": 2684.6, "unit": "kWh"}
